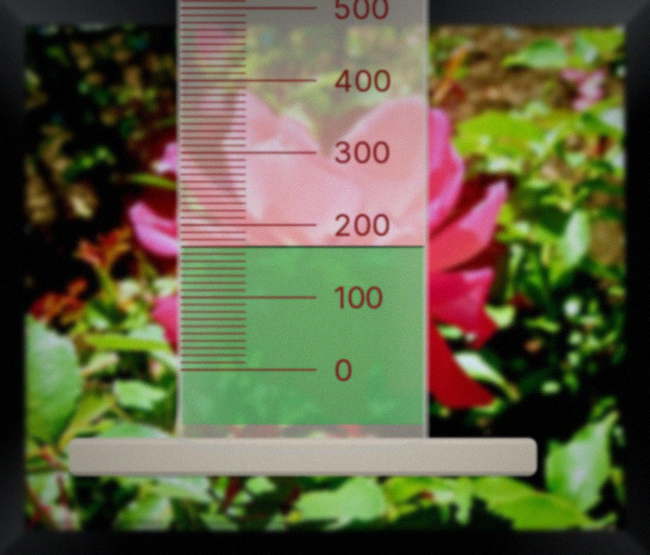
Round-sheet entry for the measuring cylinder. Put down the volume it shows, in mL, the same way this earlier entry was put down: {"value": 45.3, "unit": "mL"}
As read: {"value": 170, "unit": "mL"}
